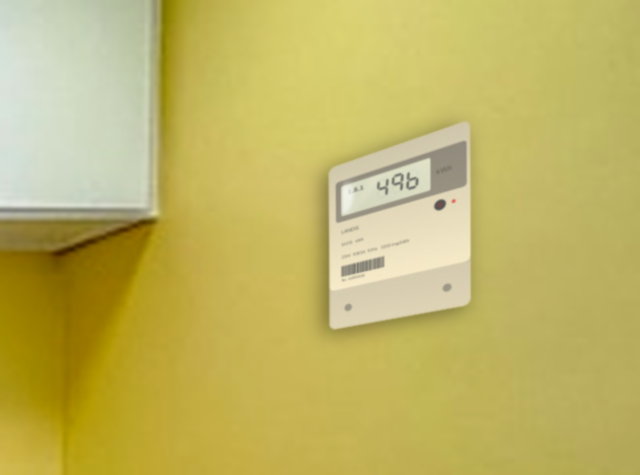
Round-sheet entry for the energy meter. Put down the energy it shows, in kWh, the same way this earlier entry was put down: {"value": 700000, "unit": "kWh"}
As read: {"value": 496, "unit": "kWh"}
